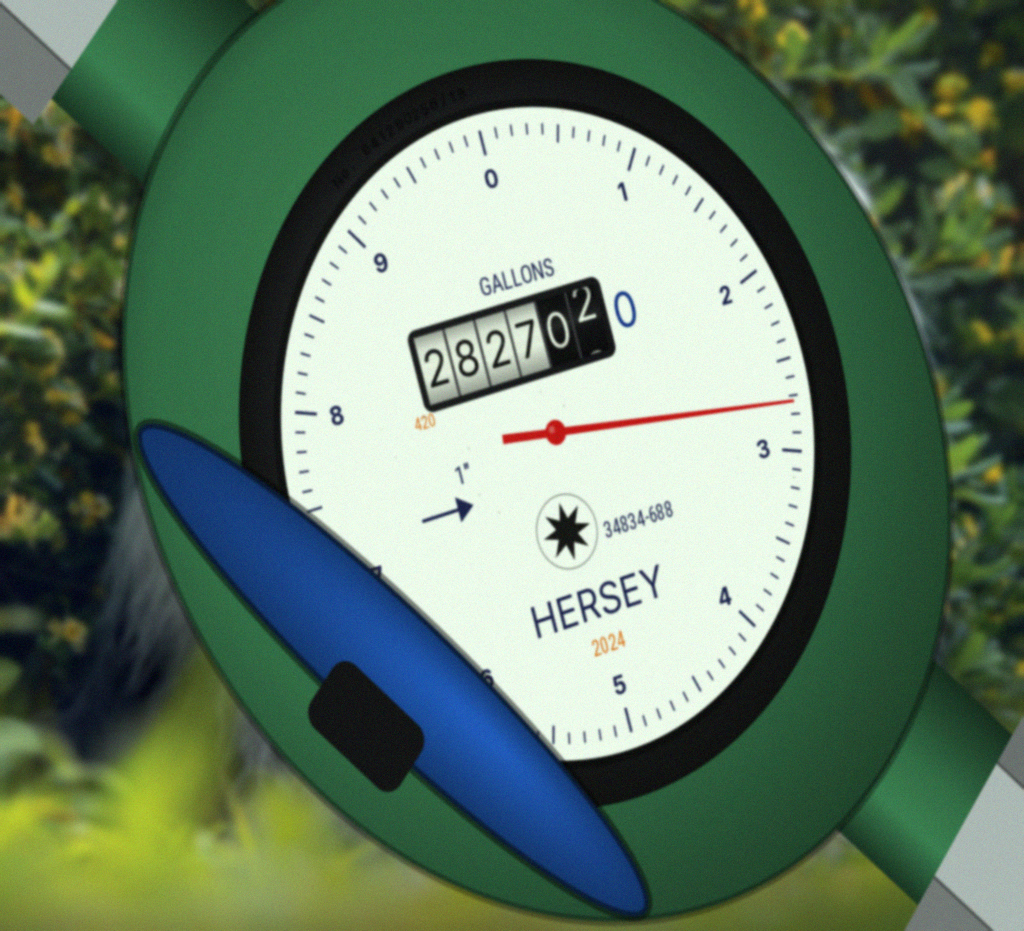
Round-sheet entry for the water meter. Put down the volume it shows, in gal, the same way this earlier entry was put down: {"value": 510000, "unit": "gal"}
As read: {"value": 2827022.7, "unit": "gal"}
